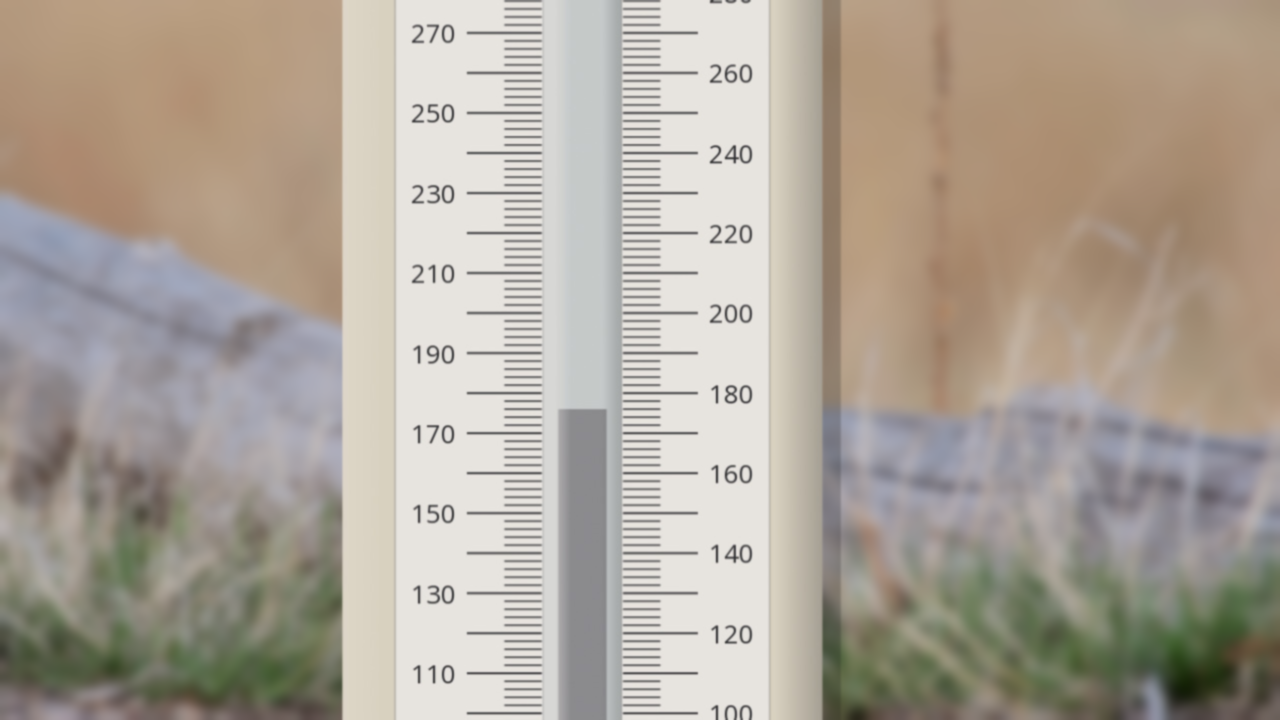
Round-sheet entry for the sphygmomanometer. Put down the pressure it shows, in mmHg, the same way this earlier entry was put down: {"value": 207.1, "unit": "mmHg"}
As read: {"value": 176, "unit": "mmHg"}
